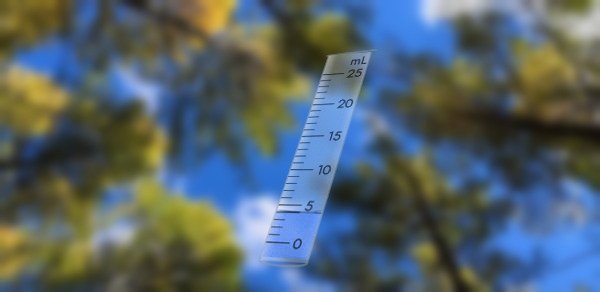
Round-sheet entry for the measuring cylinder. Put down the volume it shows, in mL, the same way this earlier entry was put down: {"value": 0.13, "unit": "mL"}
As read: {"value": 4, "unit": "mL"}
